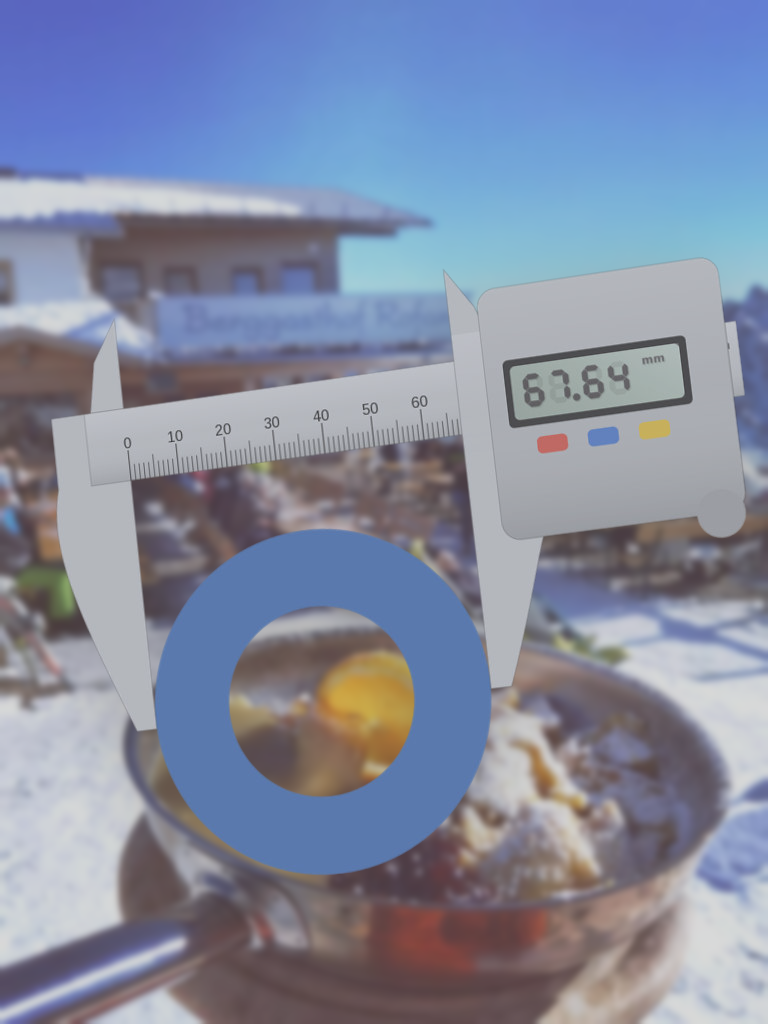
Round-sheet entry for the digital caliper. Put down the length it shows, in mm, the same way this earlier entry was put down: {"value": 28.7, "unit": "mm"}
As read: {"value": 67.64, "unit": "mm"}
